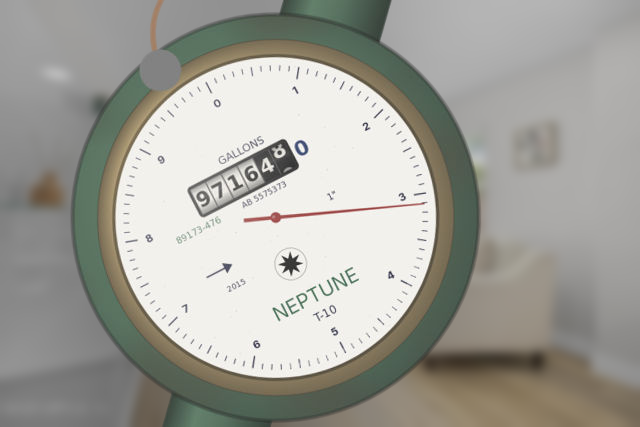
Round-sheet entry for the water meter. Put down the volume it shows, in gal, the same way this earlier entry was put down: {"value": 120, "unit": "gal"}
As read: {"value": 9716483.1, "unit": "gal"}
